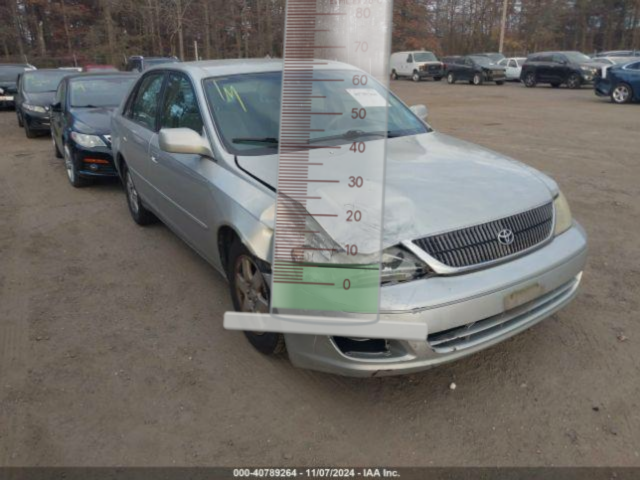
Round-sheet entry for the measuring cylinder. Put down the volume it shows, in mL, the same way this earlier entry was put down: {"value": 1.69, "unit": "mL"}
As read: {"value": 5, "unit": "mL"}
